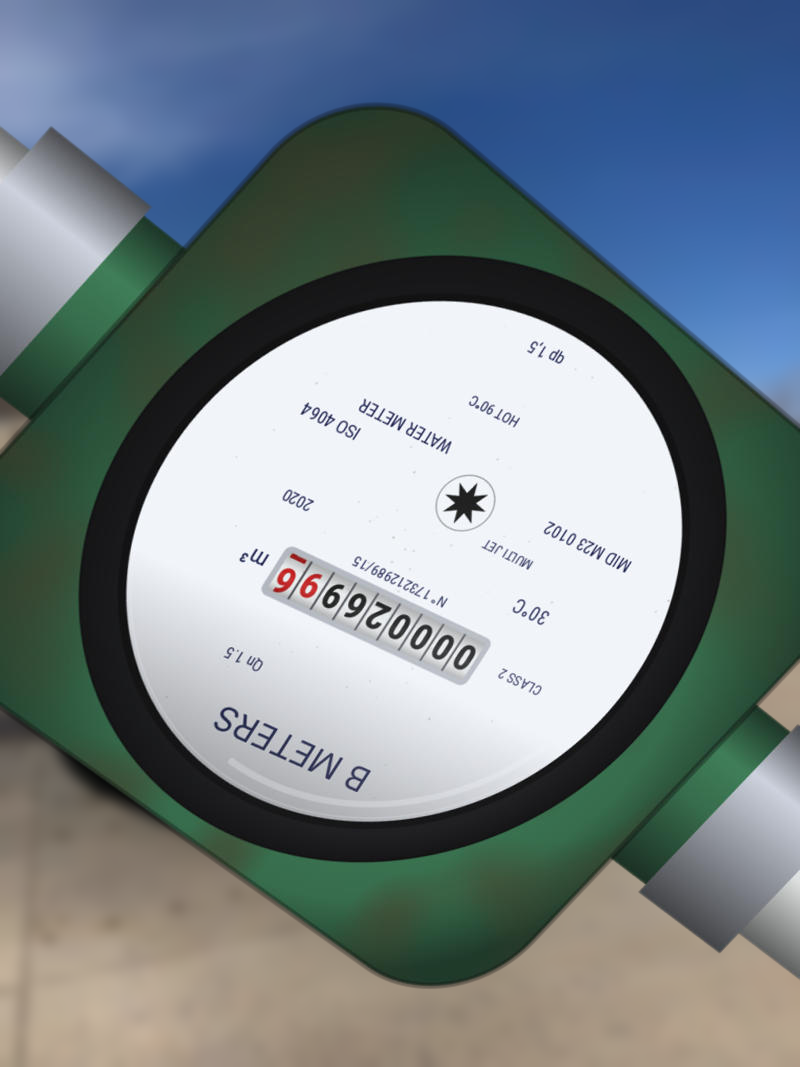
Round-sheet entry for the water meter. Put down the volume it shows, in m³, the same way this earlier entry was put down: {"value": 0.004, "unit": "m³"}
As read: {"value": 269.96, "unit": "m³"}
